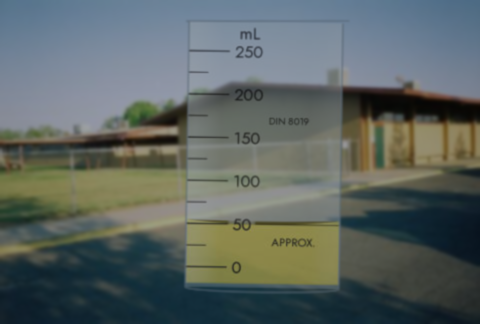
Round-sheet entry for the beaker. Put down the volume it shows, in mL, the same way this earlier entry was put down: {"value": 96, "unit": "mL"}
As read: {"value": 50, "unit": "mL"}
